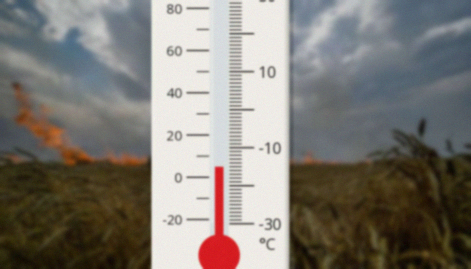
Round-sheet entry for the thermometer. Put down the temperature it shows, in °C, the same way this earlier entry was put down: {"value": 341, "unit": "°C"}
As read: {"value": -15, "unit": "°C"}
